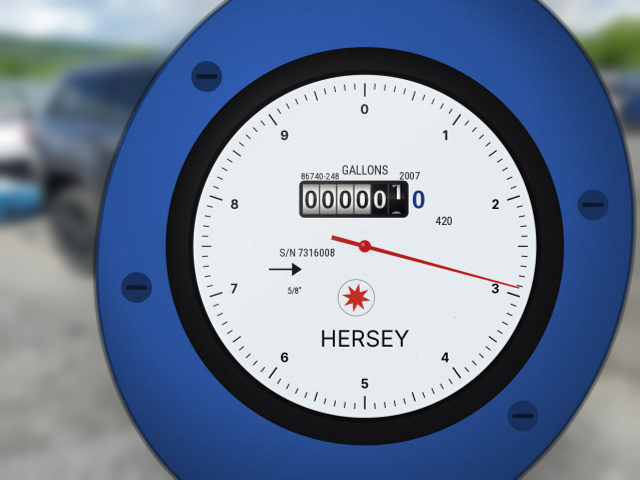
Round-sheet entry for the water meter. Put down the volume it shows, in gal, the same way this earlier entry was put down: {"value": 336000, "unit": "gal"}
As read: {"value": 12.9, "unit": "gal"}
